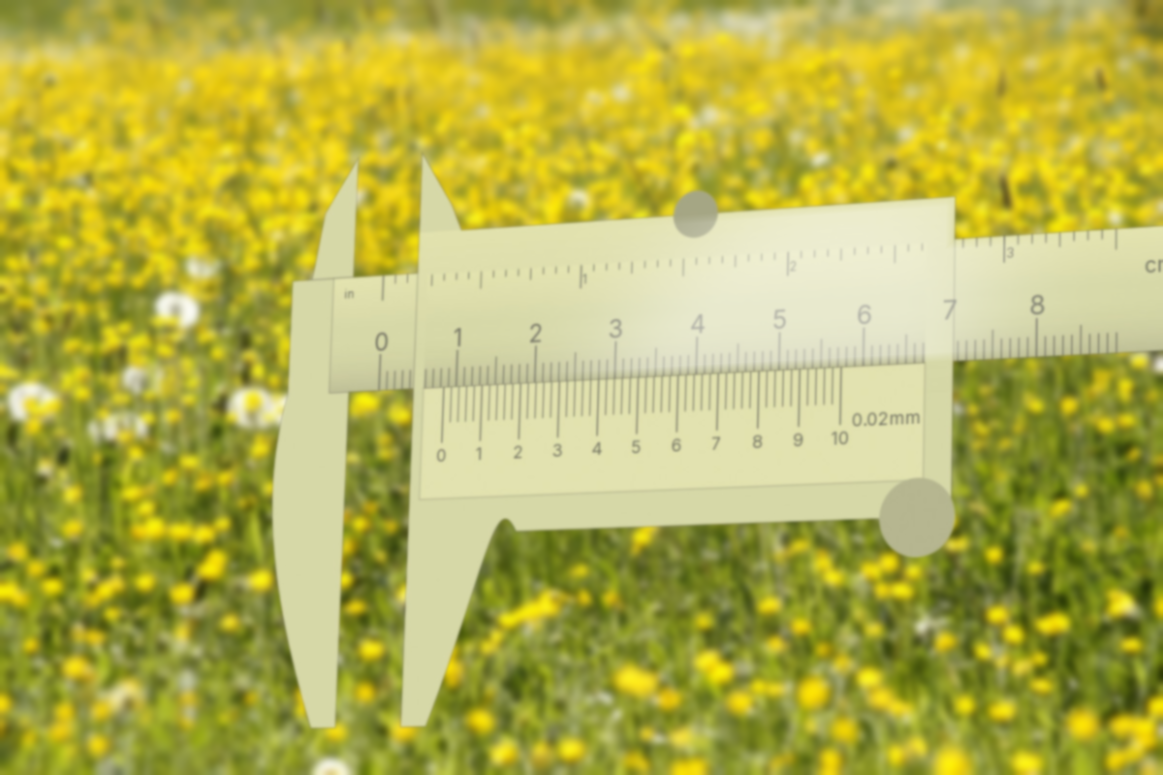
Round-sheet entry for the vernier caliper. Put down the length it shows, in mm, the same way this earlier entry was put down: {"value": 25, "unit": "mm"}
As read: {"value": 8.4, "unit": "mm"}
